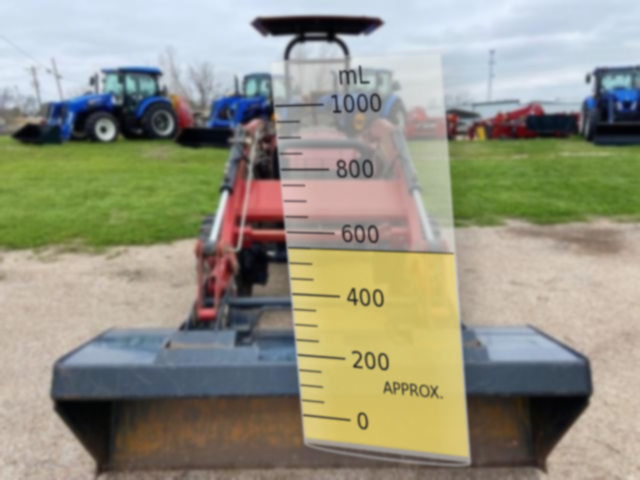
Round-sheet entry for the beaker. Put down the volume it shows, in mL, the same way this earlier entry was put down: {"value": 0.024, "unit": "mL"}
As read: {"value": 550, "unit": "mL"}
